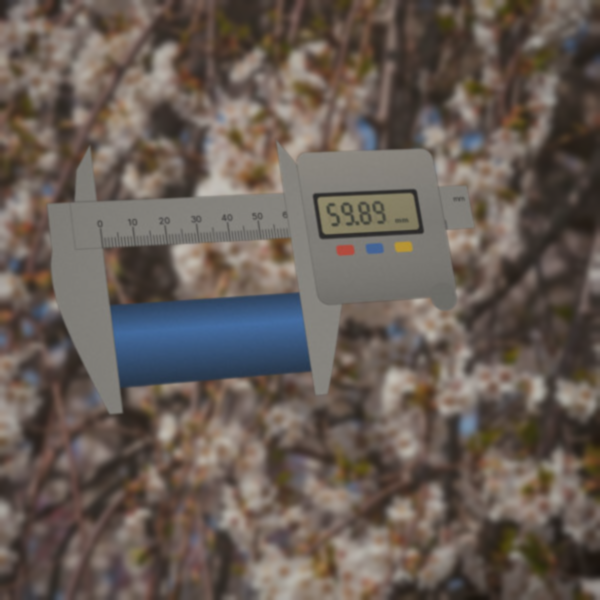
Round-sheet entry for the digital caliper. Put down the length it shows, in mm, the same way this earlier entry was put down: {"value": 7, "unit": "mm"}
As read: {"value": 59.89, "unit": "mm"}
